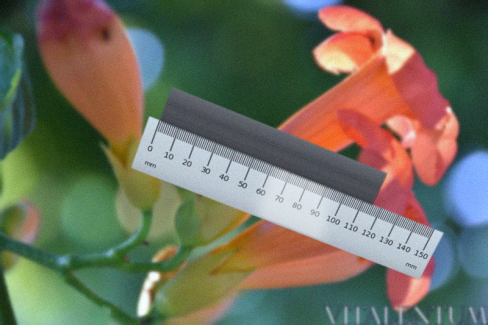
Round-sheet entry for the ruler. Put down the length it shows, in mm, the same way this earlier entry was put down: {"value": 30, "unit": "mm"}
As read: {"value": 115, "unit": "mm"}
